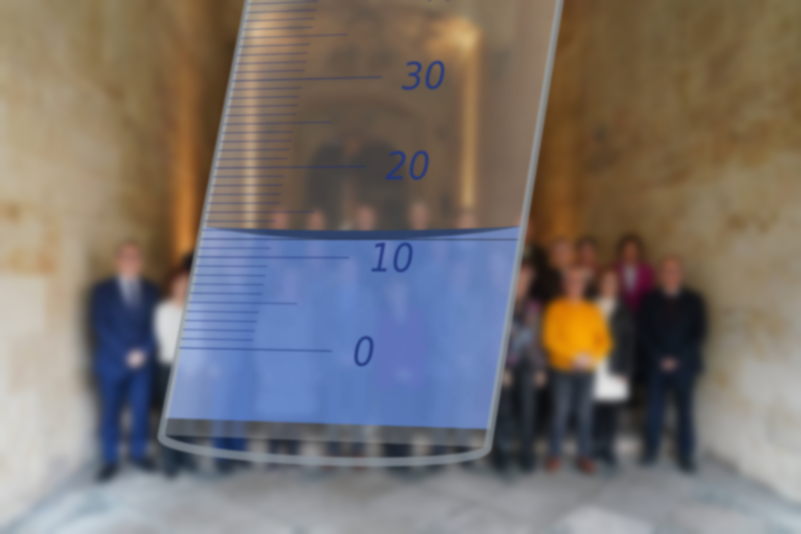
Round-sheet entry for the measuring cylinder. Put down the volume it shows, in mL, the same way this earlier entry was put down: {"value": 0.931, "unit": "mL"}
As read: {"value": 12, "unit": "mL"}
